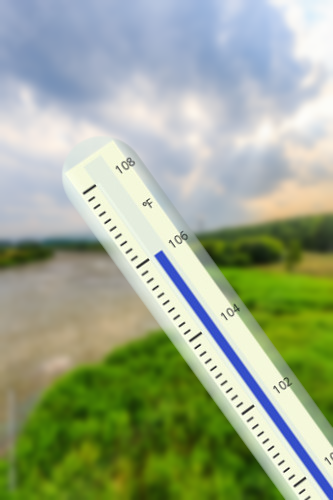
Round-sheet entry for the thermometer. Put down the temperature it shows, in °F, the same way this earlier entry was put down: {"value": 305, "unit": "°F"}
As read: {"value": 106, "unit": "°F"}
